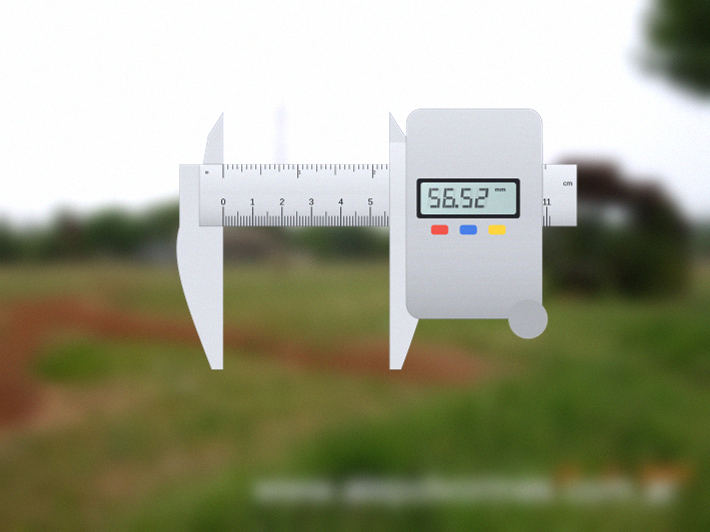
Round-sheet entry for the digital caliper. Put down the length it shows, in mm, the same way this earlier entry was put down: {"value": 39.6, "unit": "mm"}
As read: {"value": 56.52, "unit": "mm"}
